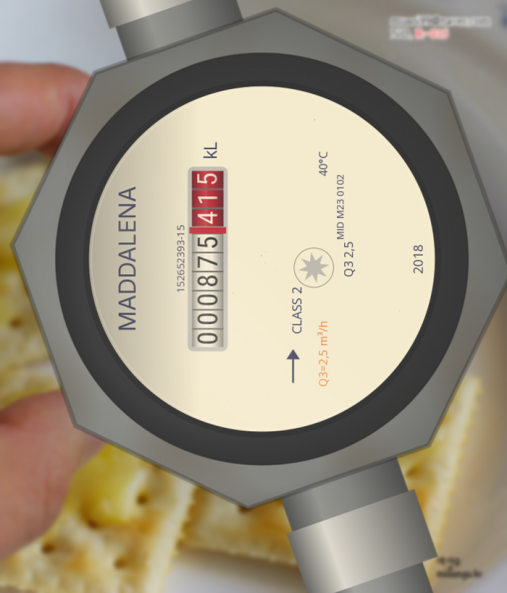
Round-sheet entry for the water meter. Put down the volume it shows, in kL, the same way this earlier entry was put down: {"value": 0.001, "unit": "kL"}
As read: {"value": 875.415, "unit": "kL"}
